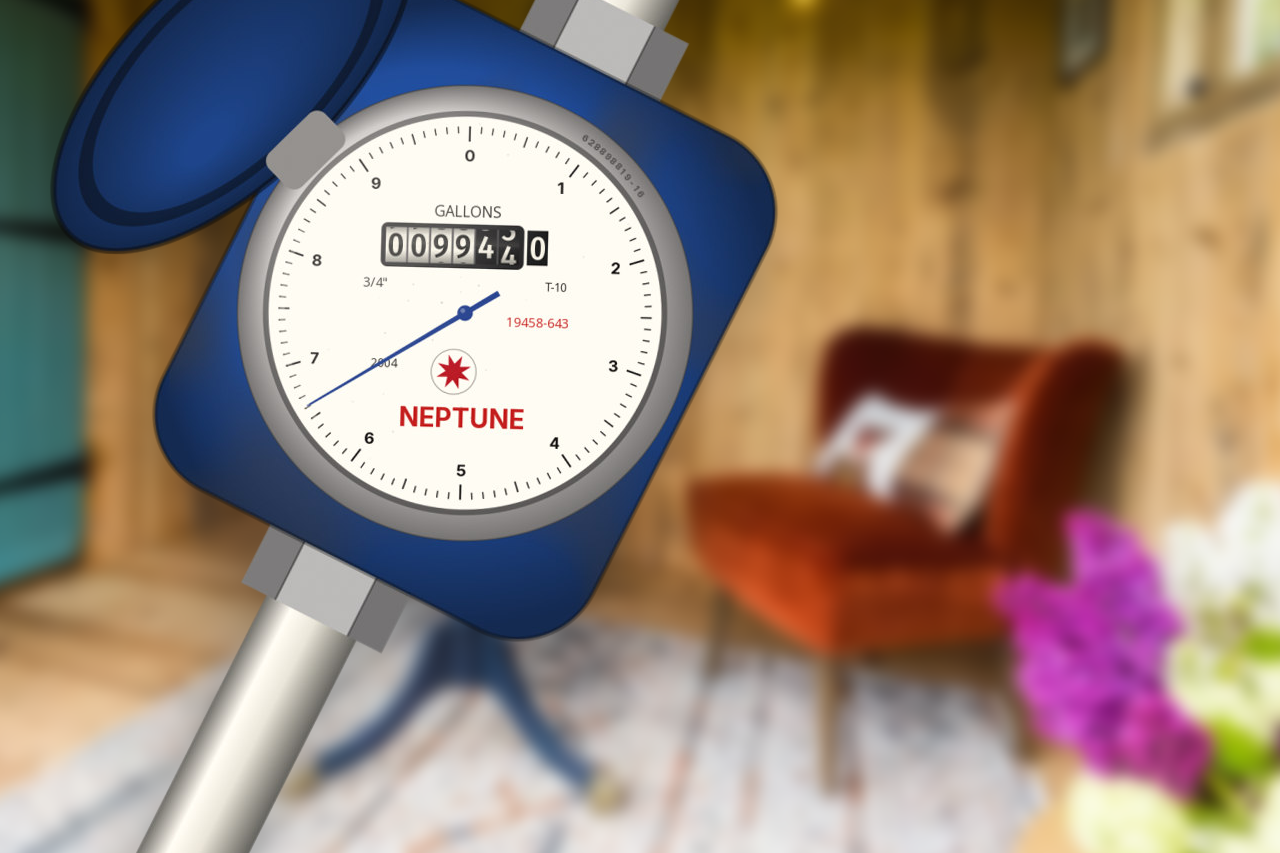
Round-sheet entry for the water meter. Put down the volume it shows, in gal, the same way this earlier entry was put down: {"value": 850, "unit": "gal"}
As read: {"value": 99436.6, "unit": "gal"}
